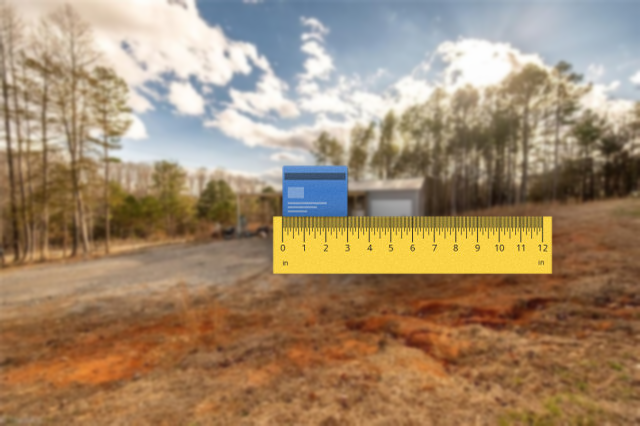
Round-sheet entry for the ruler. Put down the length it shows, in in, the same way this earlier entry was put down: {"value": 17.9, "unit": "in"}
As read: {"value": 3, "unit": "in"}
